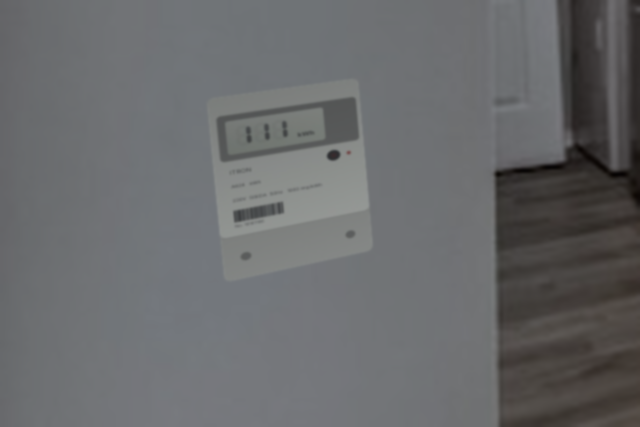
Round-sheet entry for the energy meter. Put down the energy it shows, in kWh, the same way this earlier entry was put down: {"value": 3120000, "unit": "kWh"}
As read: {"value": 111, "unit": "kWh"}
